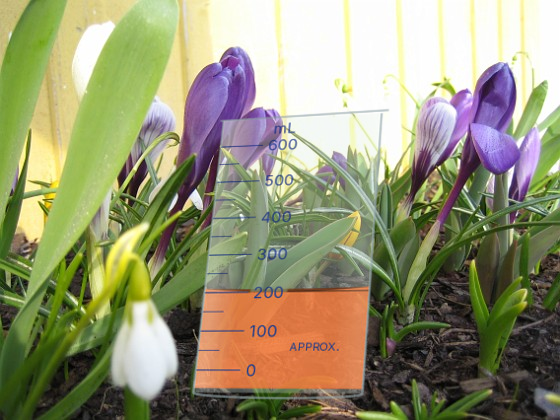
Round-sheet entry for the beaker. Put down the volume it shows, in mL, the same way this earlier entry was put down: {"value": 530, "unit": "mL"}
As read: {"value": 200, "unit": "mL"}
